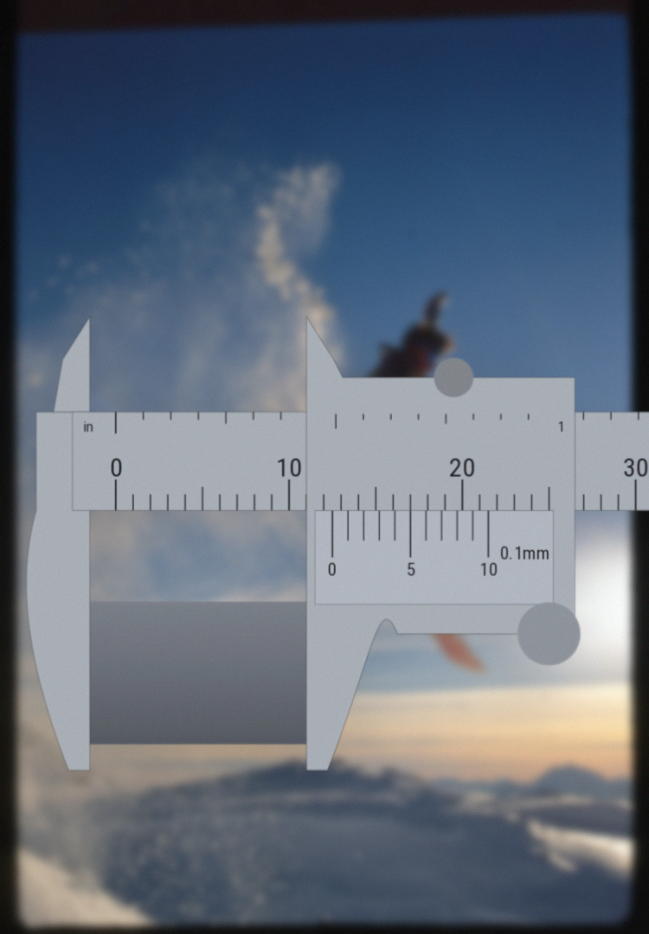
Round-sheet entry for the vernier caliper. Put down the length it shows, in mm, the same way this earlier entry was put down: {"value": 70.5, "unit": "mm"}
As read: {"value": 12.5, "unit": "mm"}
